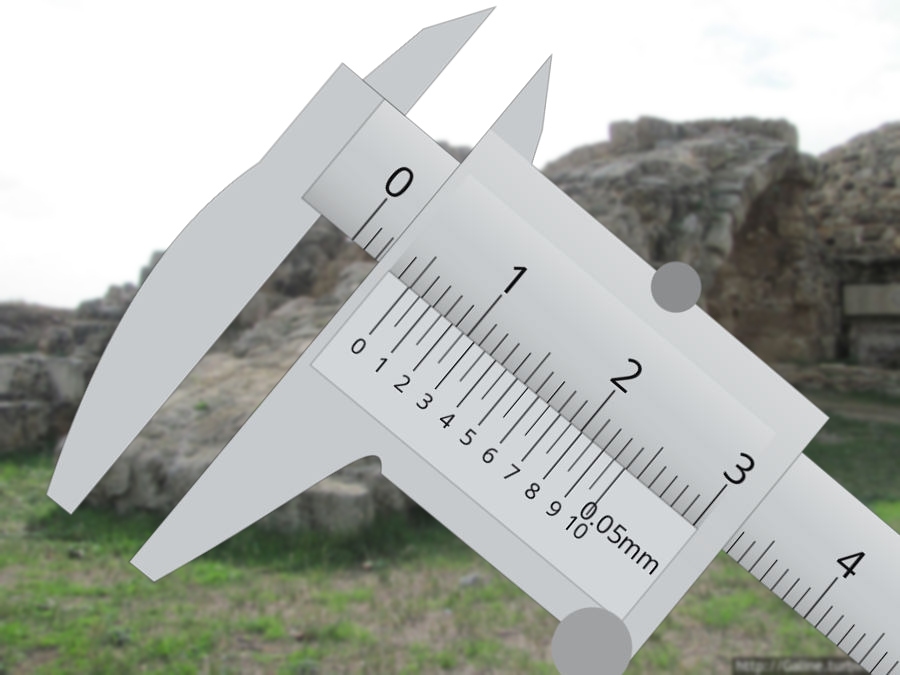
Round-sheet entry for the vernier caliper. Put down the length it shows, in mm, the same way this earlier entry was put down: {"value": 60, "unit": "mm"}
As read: {"value": 4.9, "unit": "mm"}
